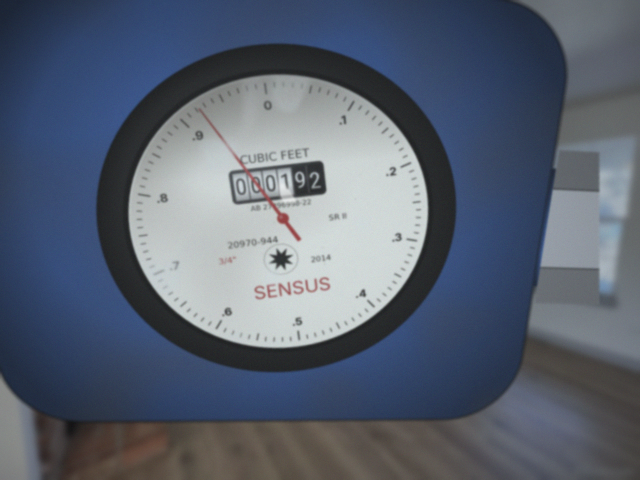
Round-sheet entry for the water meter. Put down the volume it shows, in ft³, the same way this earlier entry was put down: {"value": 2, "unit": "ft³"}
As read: {"value": 191.92, "unit": "ft³"}
